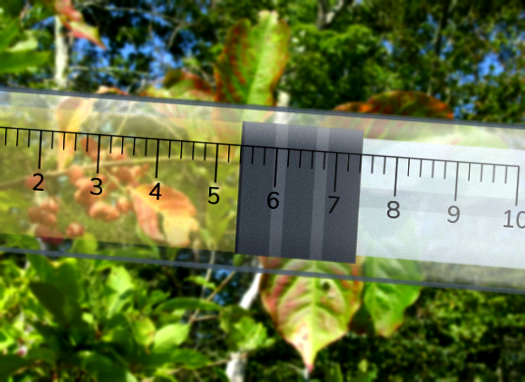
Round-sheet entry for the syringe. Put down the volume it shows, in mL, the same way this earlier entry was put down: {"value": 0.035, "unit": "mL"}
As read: {"value": 5.4, "unit": "mL"}
